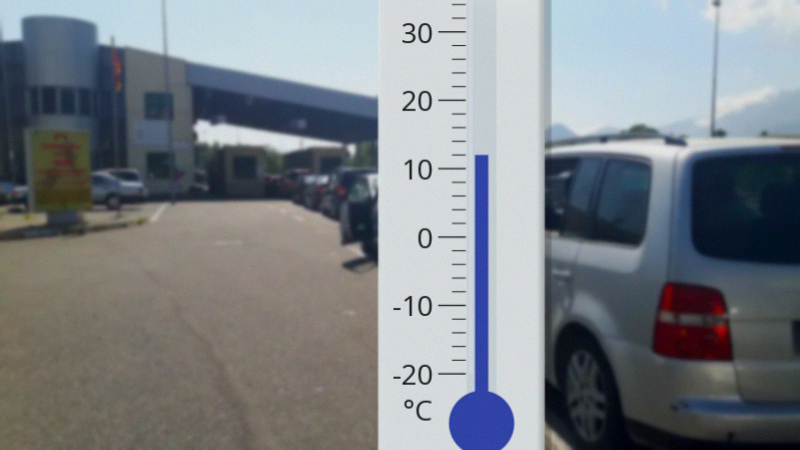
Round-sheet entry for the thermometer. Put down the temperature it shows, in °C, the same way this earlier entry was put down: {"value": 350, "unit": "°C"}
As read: {"value": 12, "unit": "°C"}
